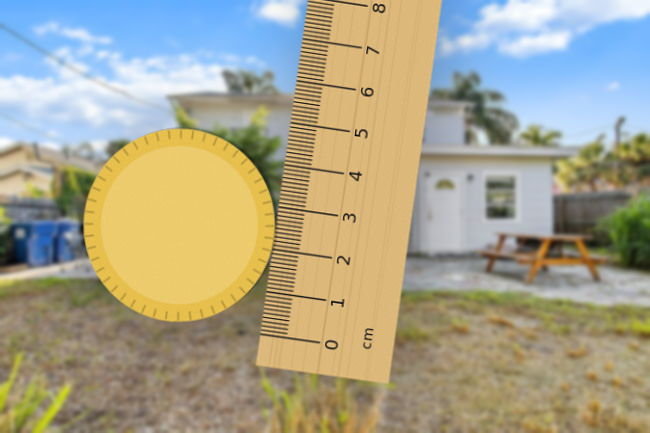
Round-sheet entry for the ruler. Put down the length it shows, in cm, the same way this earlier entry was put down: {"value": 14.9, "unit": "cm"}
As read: {"value": 4.5, "unit": "cm"}
